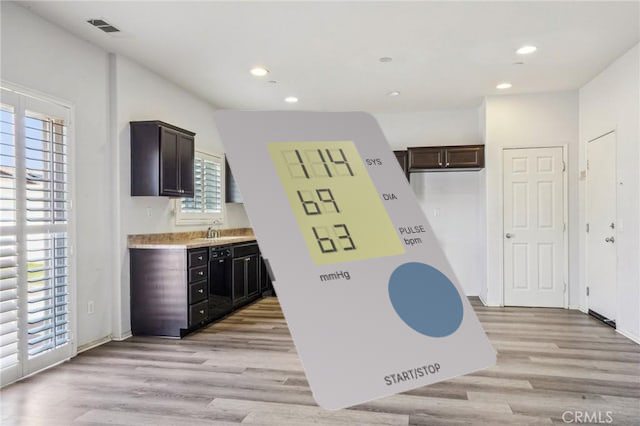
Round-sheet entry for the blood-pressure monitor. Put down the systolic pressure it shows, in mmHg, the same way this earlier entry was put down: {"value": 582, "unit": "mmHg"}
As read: {"value": 114, "unit": "mmHg"}
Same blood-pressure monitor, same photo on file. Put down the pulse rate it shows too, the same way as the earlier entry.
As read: {"value": 63, "unit": "bpm"}
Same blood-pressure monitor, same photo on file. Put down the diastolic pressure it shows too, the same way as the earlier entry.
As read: {"value": 69, "unit": "mmHg"}
